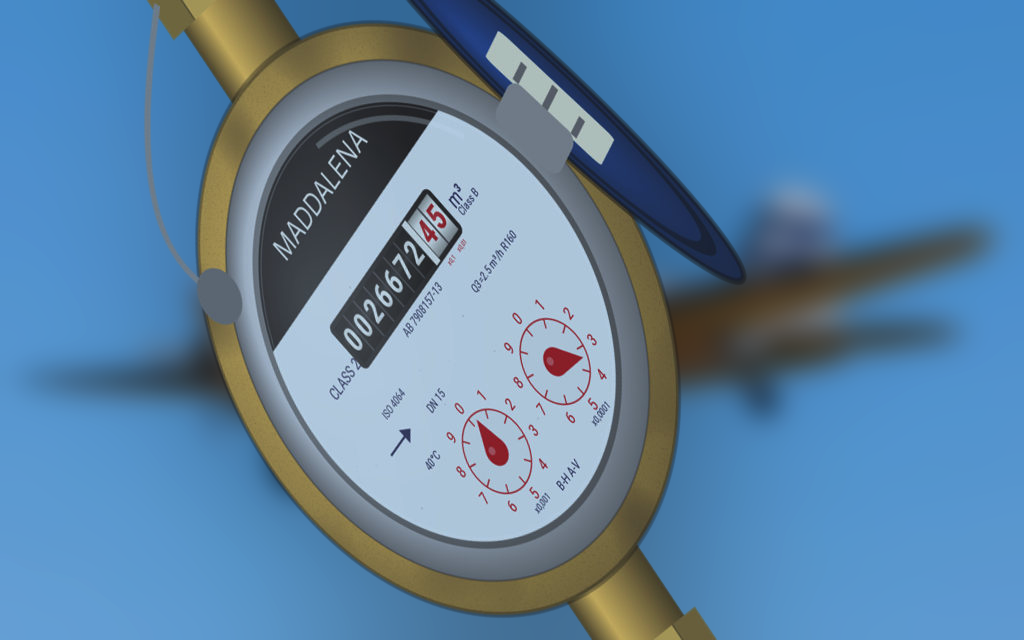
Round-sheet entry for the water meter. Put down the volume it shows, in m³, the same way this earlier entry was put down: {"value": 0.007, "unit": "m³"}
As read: {"value": 26672.4503, "unit": "m³"}
